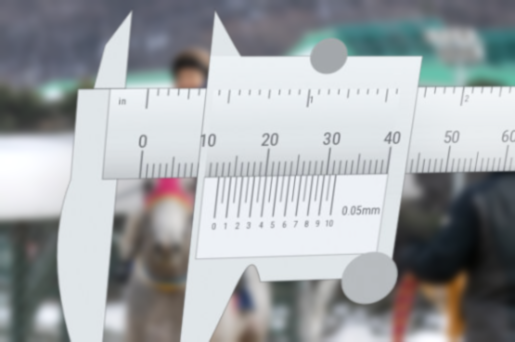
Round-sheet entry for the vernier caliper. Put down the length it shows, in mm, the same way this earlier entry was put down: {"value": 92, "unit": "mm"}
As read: {"value": 12.5, "unit": "mm"}
